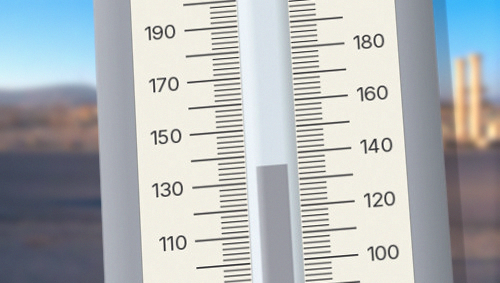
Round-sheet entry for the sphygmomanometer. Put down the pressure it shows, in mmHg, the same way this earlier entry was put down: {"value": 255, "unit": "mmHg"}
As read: {"value": 136, "unit": "mmHg"}
